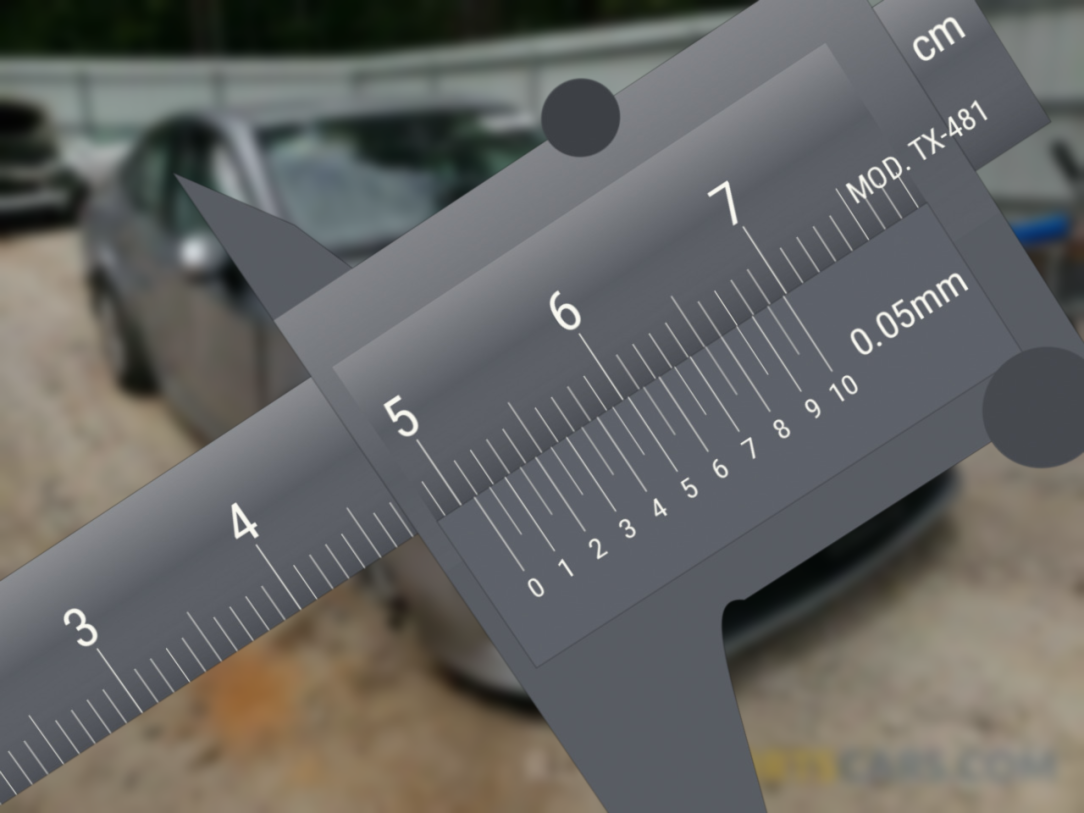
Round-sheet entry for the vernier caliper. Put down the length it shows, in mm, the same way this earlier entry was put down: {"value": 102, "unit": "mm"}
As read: {"value": 50.8, "unit": "mm"}
